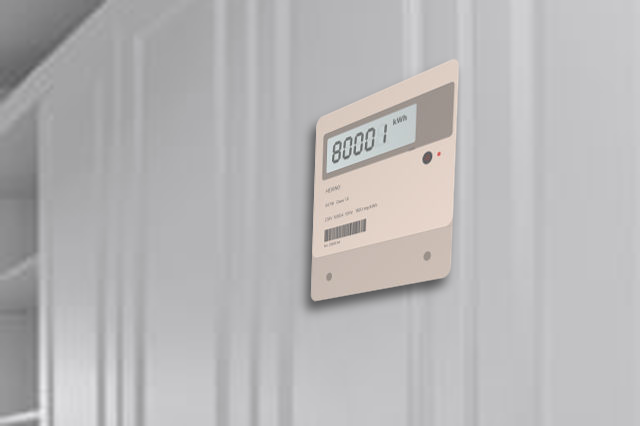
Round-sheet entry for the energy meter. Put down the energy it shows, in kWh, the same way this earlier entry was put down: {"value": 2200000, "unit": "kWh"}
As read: {"value": 80001, "unit": "kWh"}
